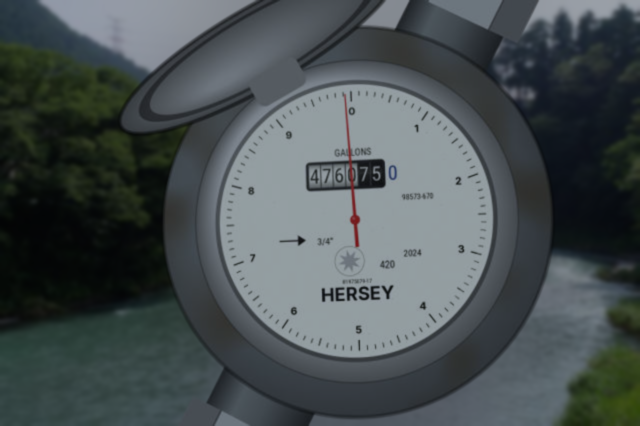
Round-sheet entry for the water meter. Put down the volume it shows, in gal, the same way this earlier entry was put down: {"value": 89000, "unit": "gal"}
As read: {"value": 4760749.9, "unit": "gal"}
